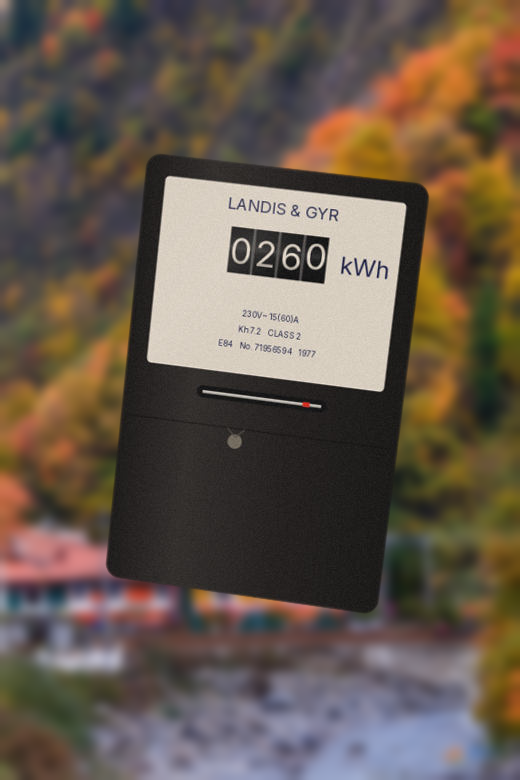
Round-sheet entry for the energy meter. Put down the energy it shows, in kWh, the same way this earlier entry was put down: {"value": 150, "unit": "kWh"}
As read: {"value": 260, "unit": "kWh"}
